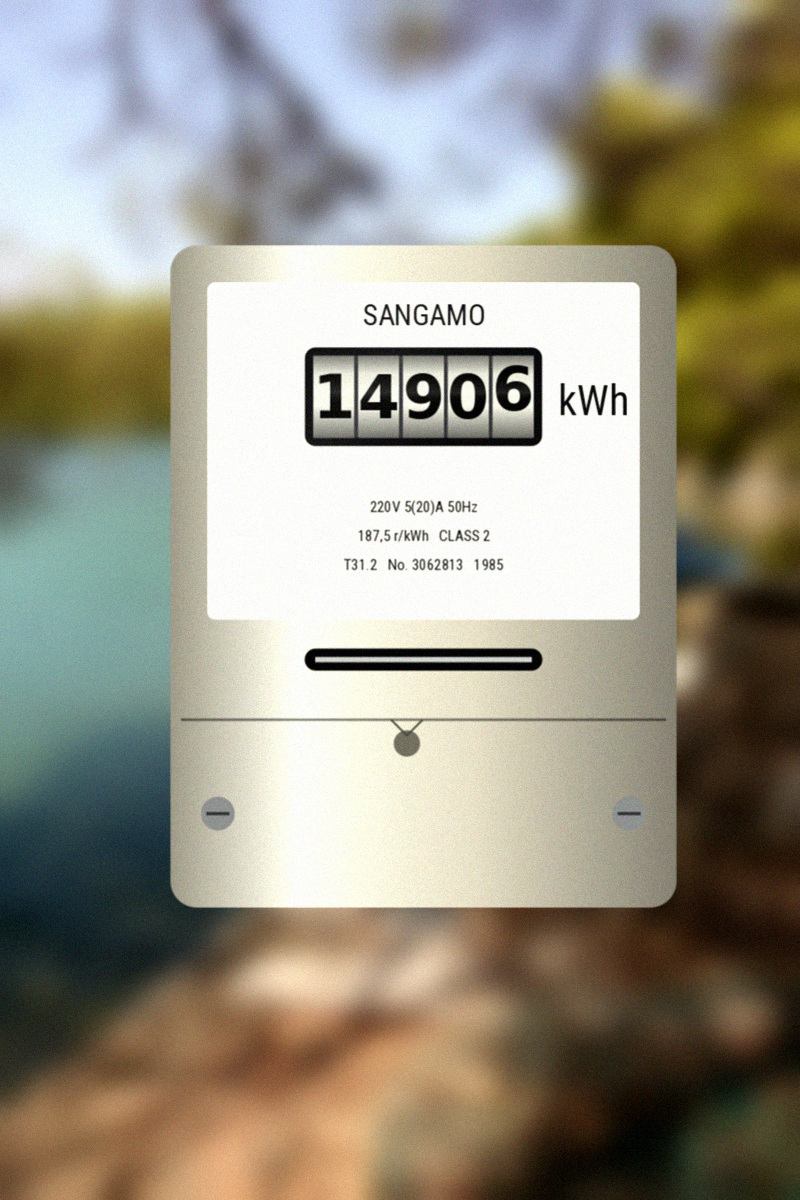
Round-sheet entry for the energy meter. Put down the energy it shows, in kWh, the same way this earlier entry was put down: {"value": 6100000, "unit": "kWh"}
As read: {"value": 14906, "unit": "kWh"}
